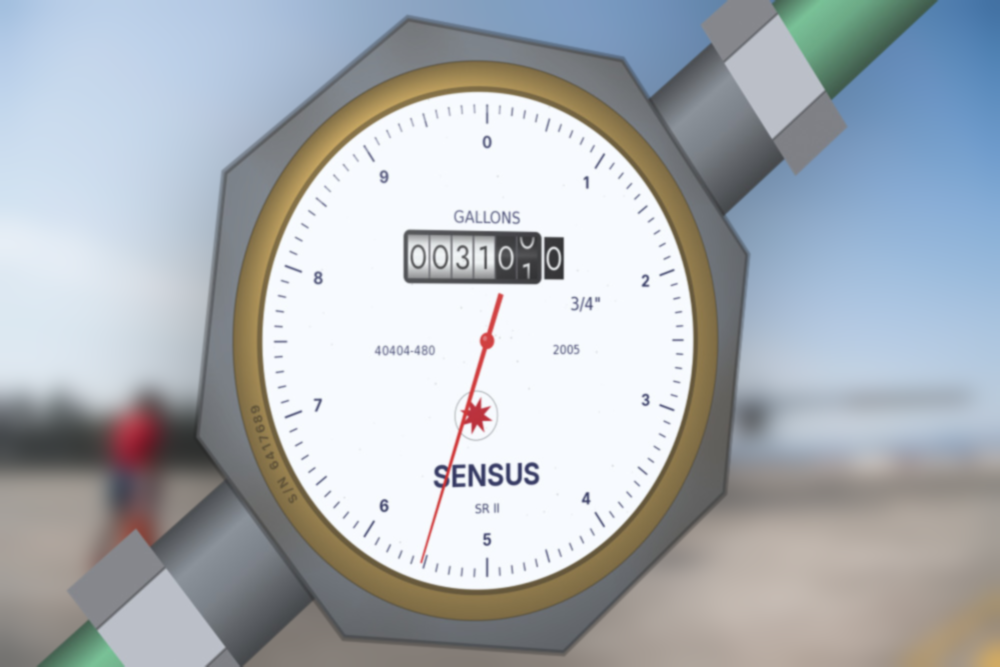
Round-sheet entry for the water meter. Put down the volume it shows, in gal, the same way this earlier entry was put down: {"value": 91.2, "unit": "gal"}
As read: {"value": 31005.5, "unit": "gal"}
